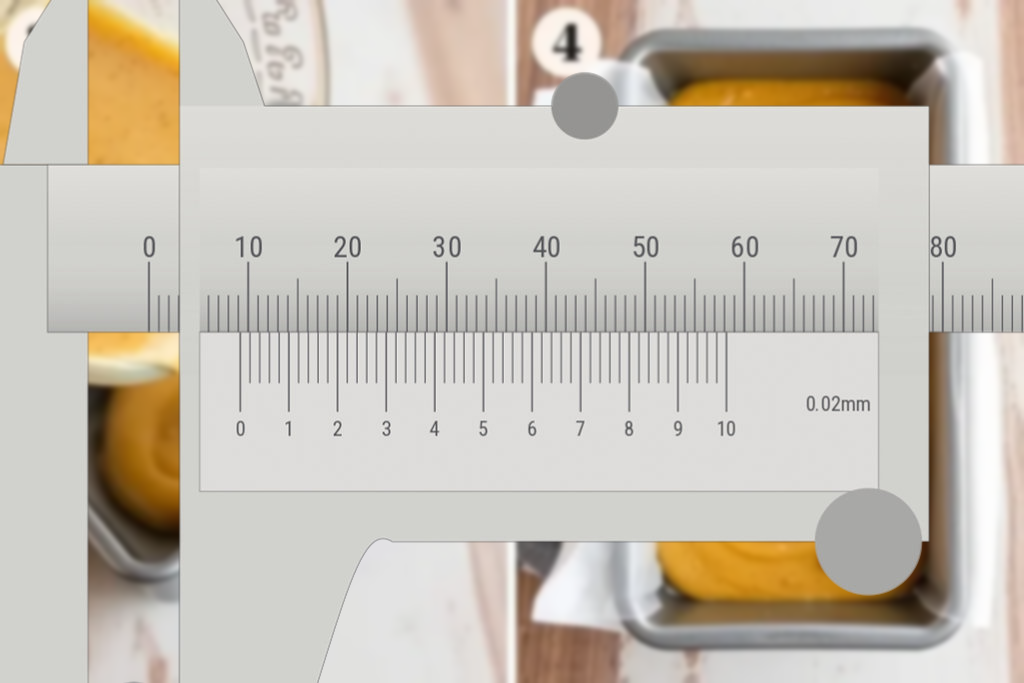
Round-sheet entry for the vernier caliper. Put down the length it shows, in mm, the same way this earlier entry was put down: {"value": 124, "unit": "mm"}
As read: {"value": 9.2, "unit": "mm"}
